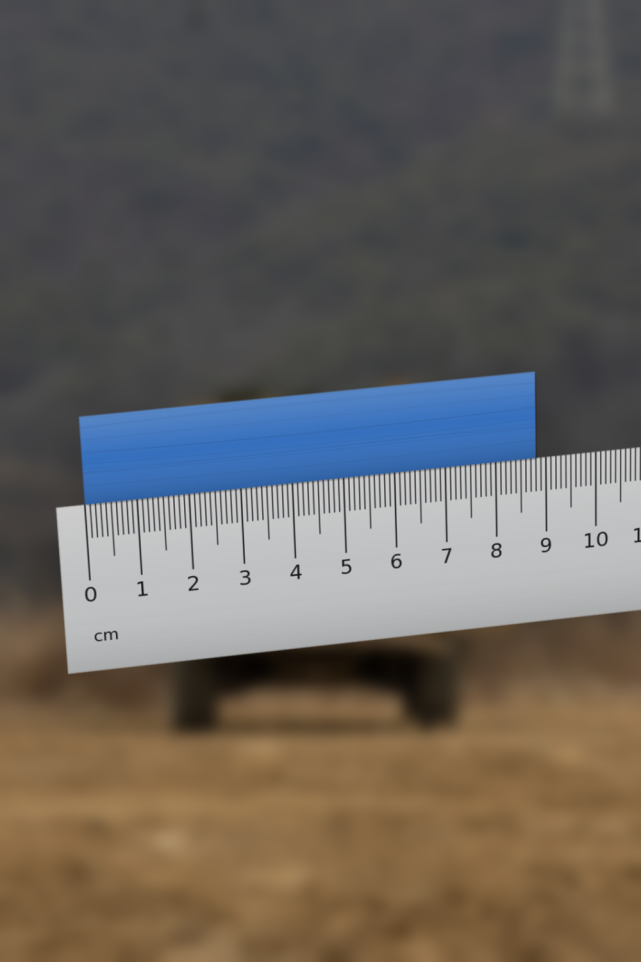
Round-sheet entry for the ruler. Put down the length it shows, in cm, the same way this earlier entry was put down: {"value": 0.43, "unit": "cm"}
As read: {"value": 8.8, "unit": "cm"}
